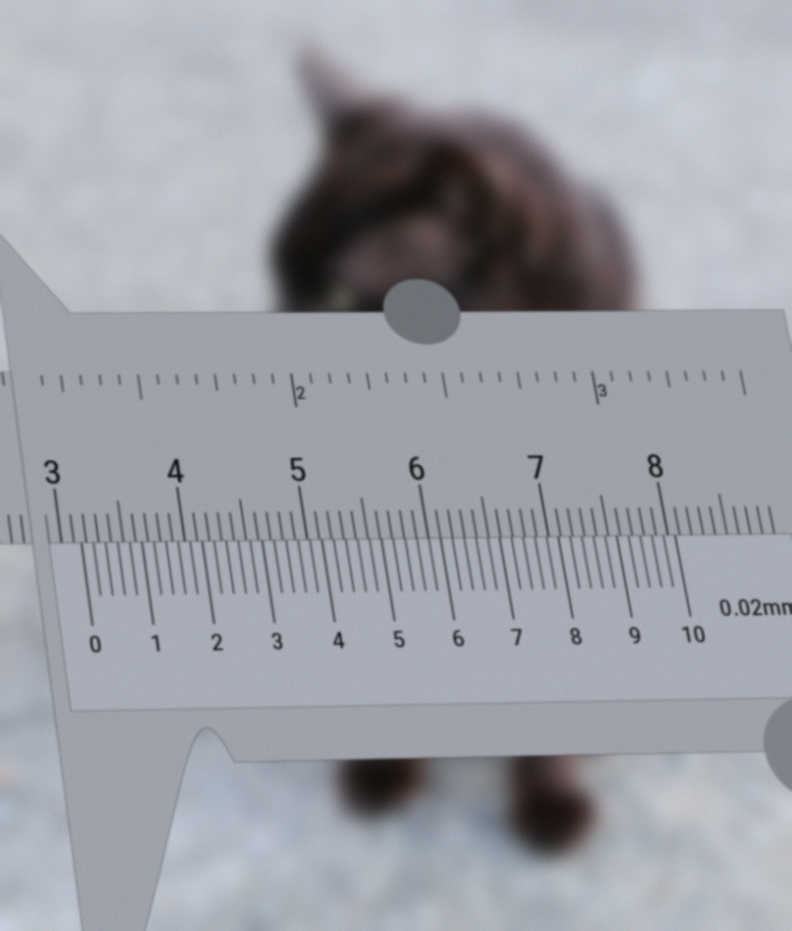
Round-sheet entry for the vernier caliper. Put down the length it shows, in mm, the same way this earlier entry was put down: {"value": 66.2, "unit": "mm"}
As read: {"value": 31.6, "unit": "mm"}
